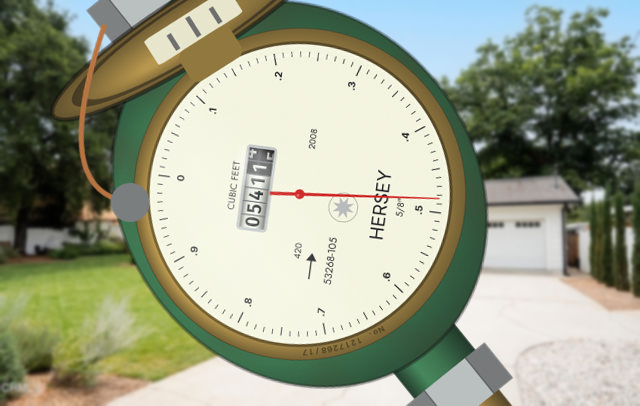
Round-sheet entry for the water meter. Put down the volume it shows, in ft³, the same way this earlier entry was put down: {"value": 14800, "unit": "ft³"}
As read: {"value": 54114.48, "unit": "ft³"}
